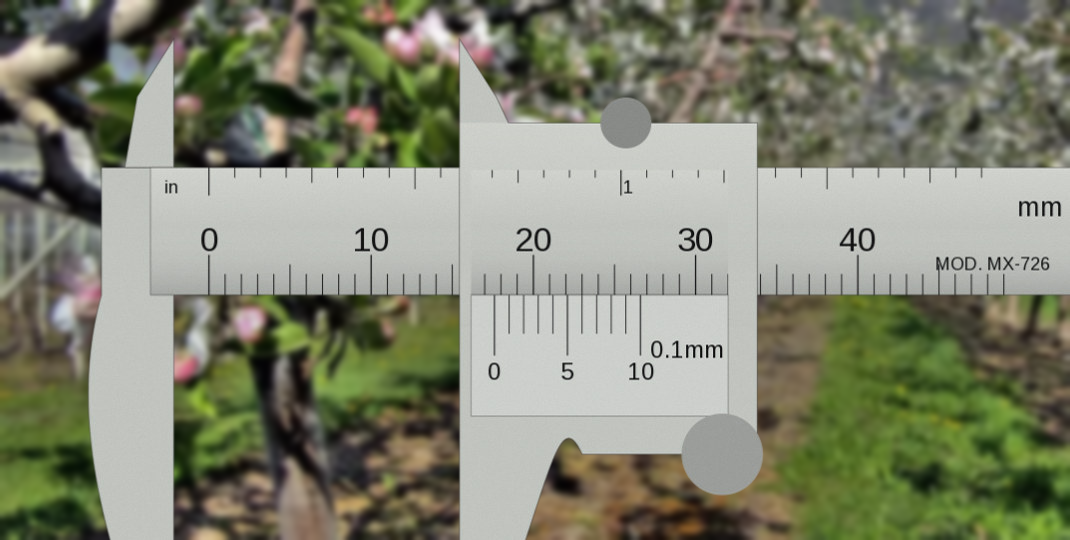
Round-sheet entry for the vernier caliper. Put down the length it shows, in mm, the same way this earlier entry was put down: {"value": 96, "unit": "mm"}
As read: {"value": 17.6, "unit": "mm"}
